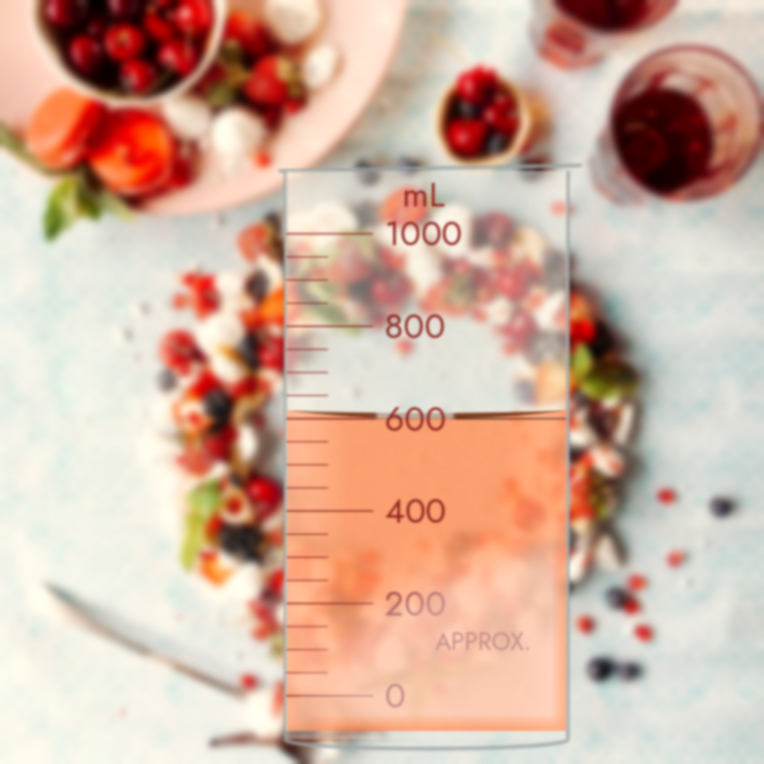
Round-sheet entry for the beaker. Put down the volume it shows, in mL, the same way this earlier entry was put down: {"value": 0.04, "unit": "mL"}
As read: {"value": 600, "unit": "mL"}
